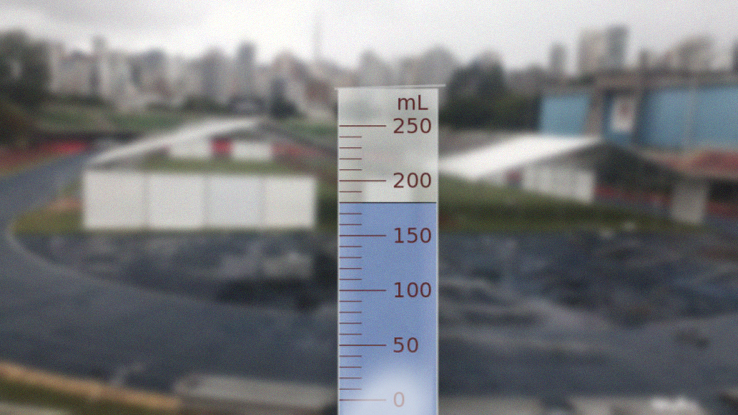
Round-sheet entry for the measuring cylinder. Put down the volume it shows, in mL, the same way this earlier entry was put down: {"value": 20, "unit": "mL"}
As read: {"value": 180, "unit": "mL"}
